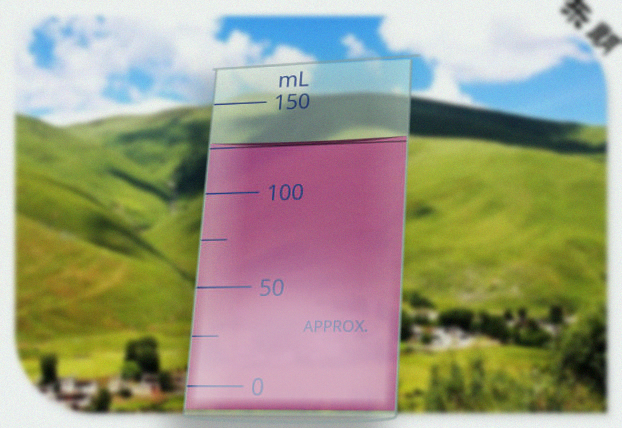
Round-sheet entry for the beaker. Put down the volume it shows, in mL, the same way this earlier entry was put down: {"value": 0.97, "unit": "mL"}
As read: {"value": 125, "unit": "mL"}
